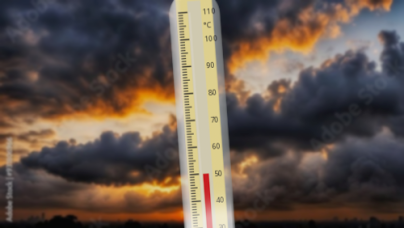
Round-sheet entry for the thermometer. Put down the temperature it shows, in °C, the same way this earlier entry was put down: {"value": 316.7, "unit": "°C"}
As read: {"value": 50, "unit": "°C"}
